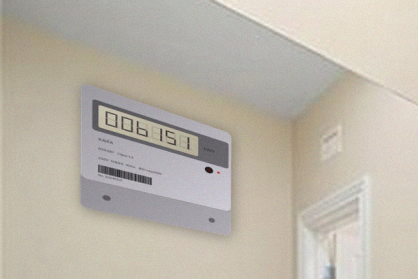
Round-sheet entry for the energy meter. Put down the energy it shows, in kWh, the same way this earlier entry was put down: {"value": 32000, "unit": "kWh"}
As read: {"value": 6151, "unit": "kWh"}
